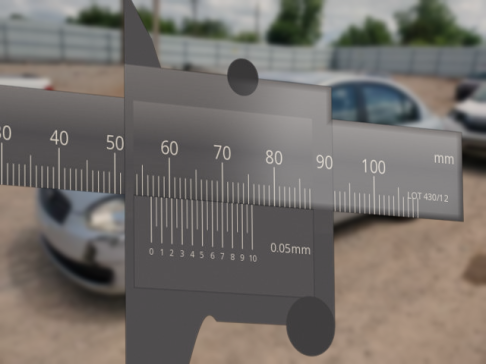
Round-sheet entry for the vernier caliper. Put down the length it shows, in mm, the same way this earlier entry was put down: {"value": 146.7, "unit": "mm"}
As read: {"value": 56.6, "unit": "mm"}
